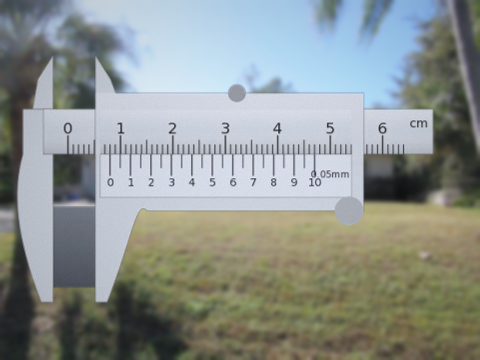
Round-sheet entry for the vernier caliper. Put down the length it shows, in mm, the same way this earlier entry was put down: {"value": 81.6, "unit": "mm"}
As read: {"value": 8.0, "unit": "mm"}
